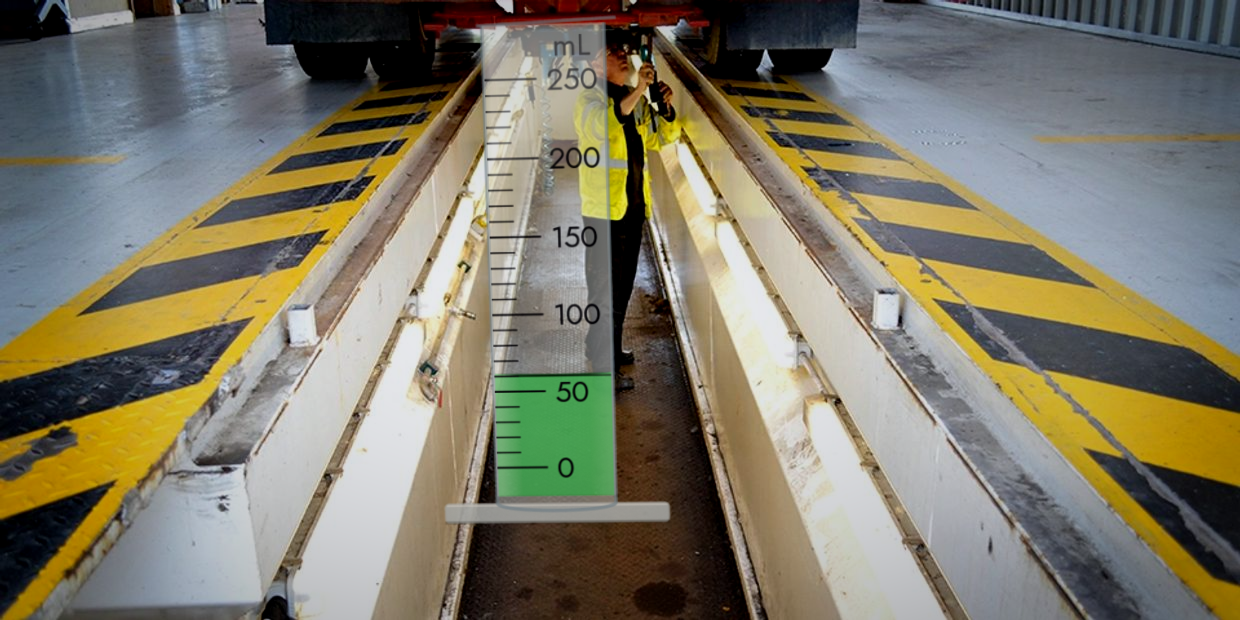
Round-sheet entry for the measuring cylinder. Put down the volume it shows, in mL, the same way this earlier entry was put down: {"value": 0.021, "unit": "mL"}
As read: {"value": 60, "unit": "mL"}
